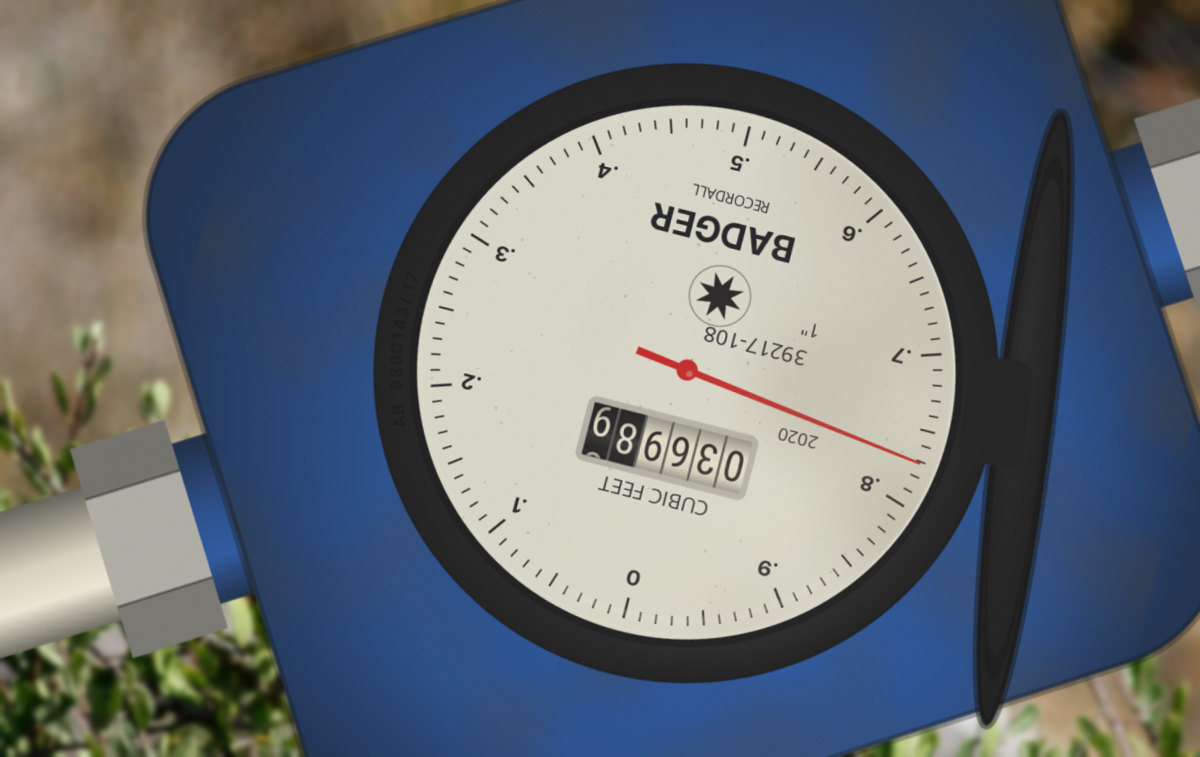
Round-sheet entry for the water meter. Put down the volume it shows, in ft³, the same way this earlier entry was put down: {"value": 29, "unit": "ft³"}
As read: {"value": 36988.77, "unit": "ft³"}
